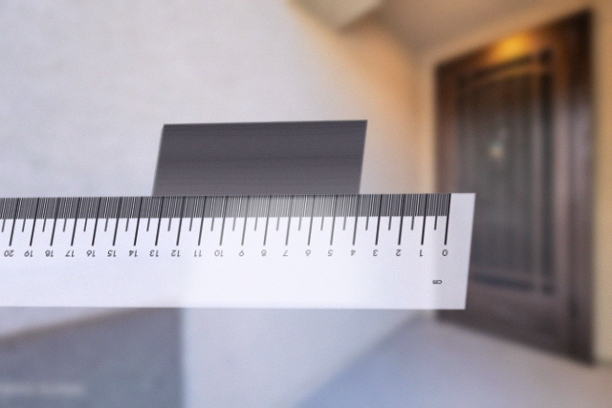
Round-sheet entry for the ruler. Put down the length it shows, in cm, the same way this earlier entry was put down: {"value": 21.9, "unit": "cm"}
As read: {"value": 9.5, "unit": "cm"}
